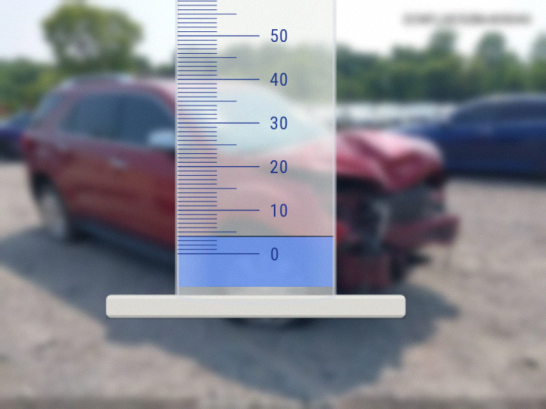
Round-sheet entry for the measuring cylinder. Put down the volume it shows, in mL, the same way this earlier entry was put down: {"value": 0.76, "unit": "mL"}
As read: {"value": 4, "unit": "mL"}
